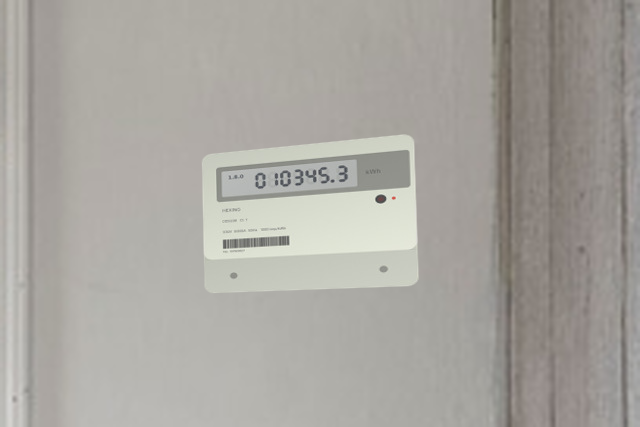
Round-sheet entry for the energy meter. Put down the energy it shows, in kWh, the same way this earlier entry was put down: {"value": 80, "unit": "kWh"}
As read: {"value": 10345.3, "unit": "kWh"}
